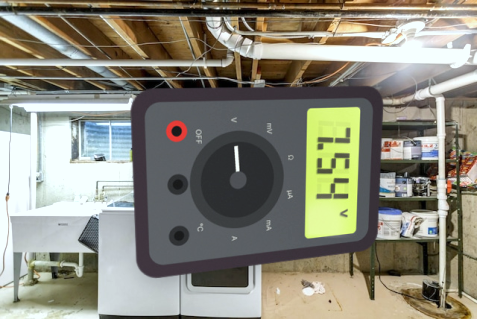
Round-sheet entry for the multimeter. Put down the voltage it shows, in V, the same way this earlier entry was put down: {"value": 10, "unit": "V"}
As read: {"value": 7.54, "unit": "V"}
